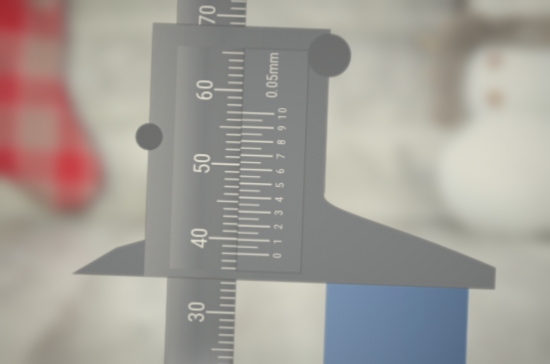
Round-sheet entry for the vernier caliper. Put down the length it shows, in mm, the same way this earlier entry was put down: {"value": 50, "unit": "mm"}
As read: {"value": 38.0, "unit": "mm"}
